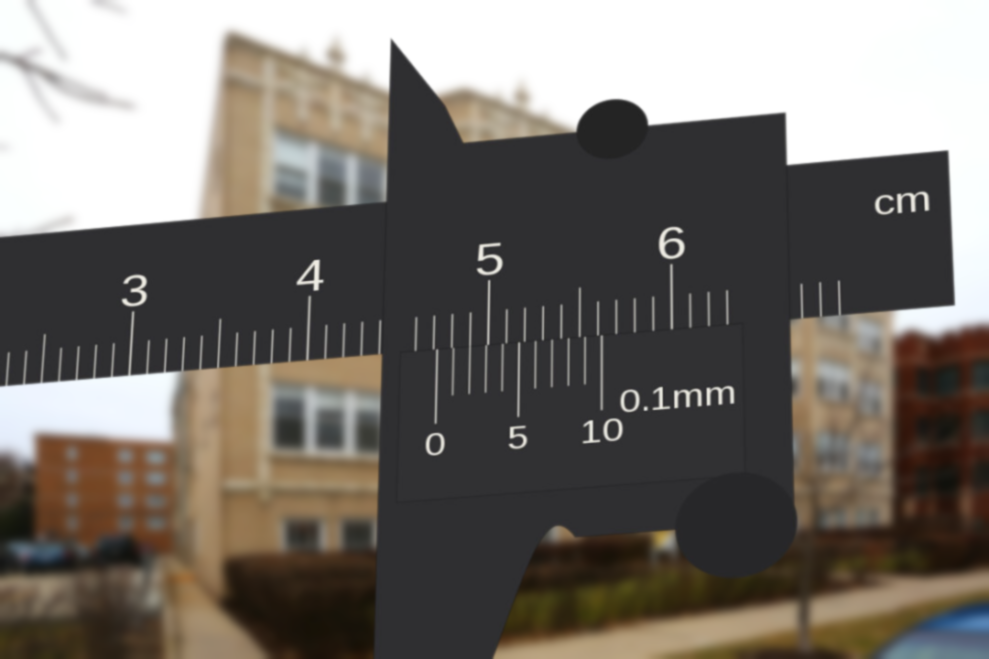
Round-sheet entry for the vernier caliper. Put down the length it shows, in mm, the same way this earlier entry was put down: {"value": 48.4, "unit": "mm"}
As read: {"value": 47.2, "unit": "mm"}
